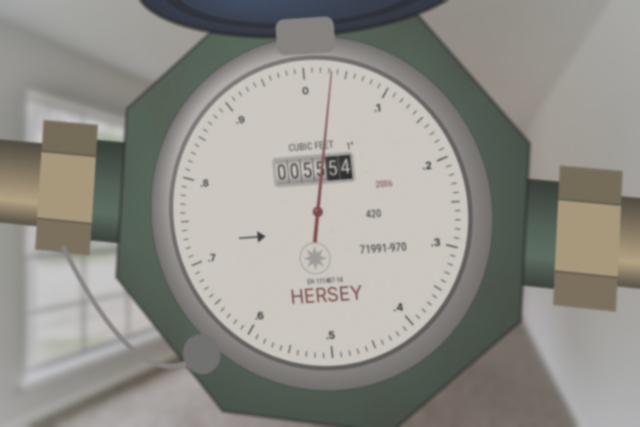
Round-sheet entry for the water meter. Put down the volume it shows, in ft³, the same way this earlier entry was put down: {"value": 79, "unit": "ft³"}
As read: {"value": 5554.03, "unit": "ft³"}
